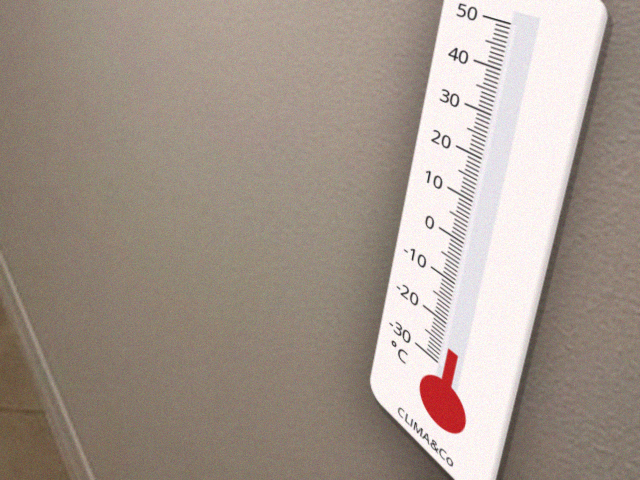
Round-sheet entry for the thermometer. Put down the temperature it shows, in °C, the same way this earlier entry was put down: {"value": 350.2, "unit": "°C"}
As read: {"value": -25, "unit": "°C"}
